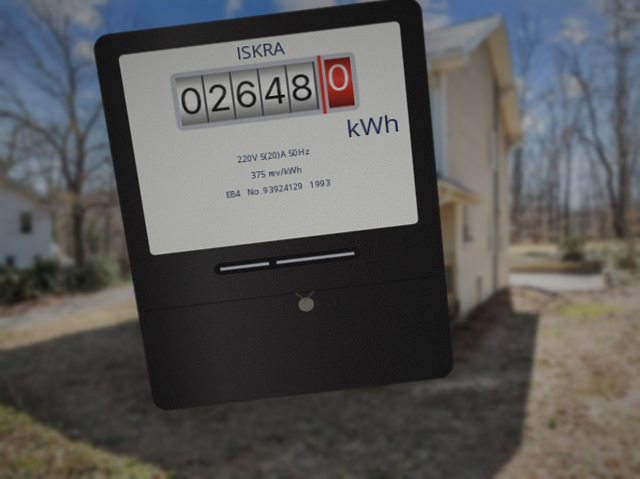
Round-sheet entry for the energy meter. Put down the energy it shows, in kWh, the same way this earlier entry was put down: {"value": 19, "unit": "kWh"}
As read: {"value": 2648.0, "unit": "kWh"}
